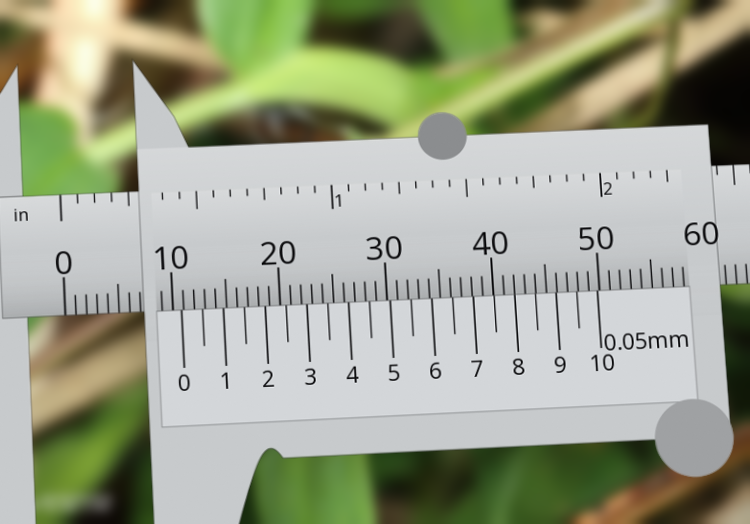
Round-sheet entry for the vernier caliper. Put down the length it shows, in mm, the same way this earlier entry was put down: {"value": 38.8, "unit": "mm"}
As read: {"value": 10.8, "unit": "mm"}
